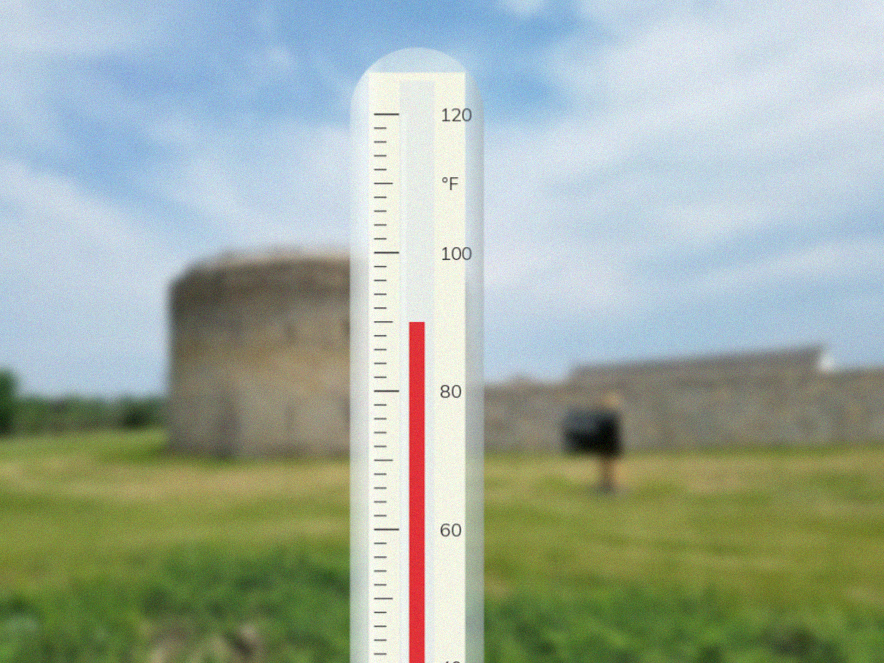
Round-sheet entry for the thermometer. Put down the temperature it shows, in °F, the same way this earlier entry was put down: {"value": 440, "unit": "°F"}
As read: {"value": 90, "unit": "°F"}
